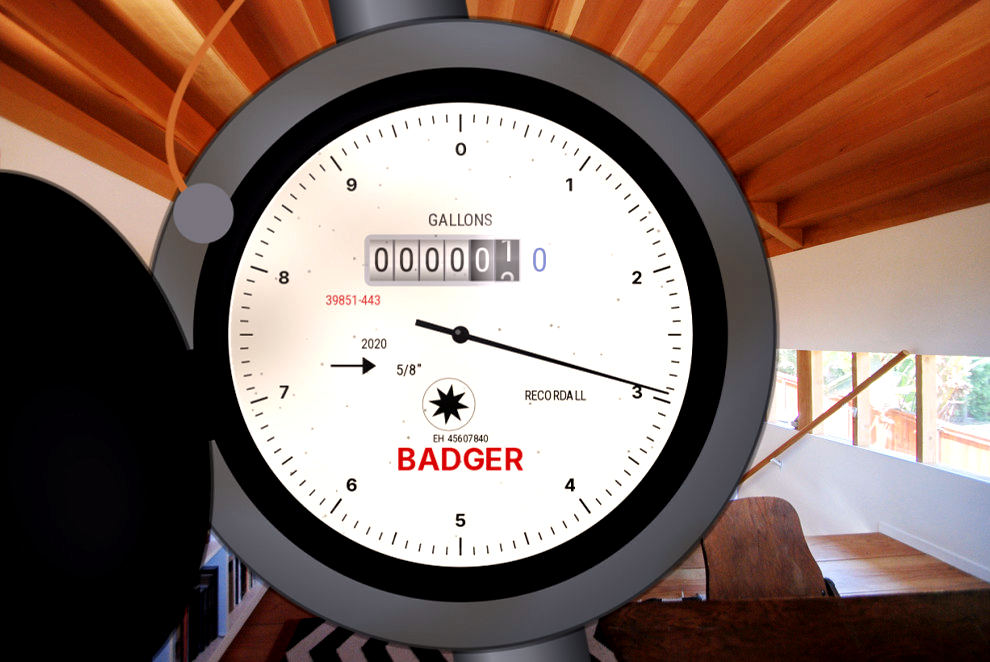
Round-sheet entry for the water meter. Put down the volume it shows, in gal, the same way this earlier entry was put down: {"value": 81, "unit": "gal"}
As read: {"value": 12.9, "unit": "gal"}
